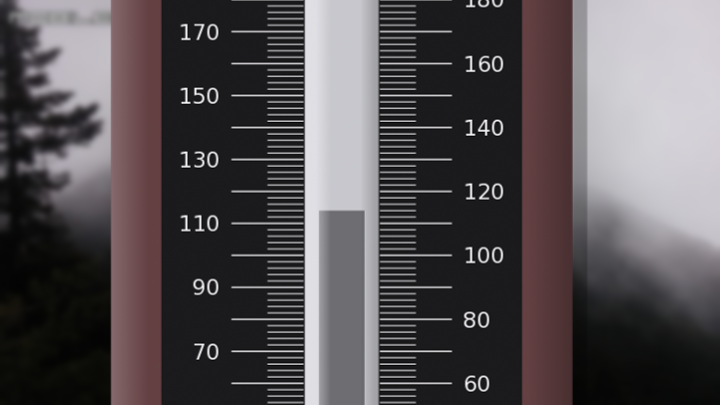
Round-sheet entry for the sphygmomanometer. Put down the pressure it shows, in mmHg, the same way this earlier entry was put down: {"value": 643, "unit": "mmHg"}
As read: {"value": 114, "unit": "mmHg"}
